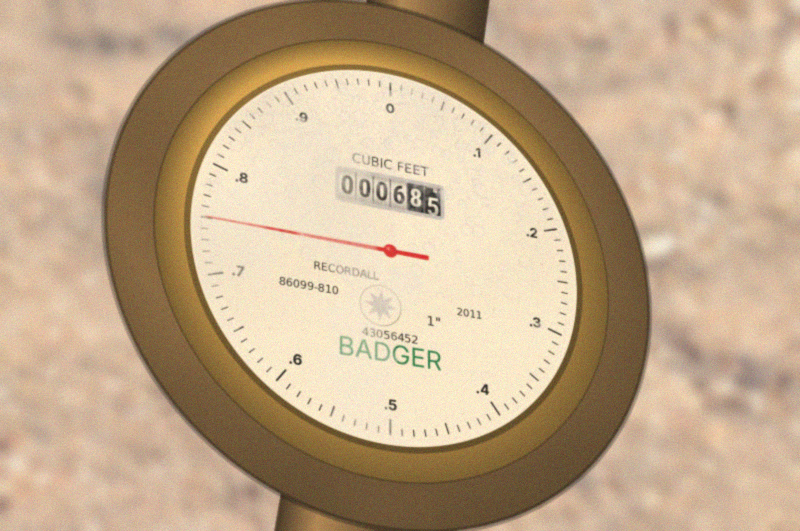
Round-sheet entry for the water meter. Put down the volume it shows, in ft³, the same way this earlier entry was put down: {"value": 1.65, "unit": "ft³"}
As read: {"value": 684.75, "unit": "ft³"}
